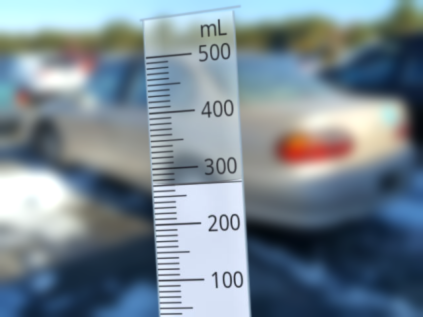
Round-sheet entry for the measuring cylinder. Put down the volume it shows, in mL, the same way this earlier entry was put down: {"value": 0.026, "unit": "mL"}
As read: {"value": 270, "unit": "mL"}
